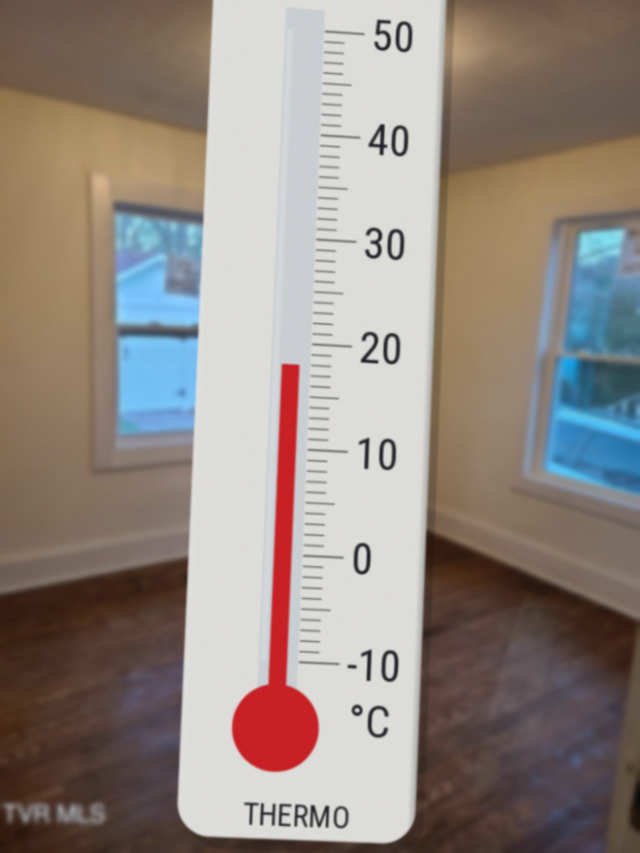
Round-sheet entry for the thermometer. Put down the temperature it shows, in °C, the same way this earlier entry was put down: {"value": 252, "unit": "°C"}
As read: {"value": 18, "unit": "°C"}
